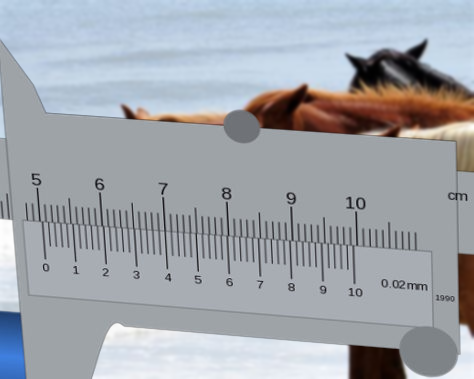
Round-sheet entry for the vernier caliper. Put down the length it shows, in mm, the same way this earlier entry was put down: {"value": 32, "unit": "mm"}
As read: {"value": 50.4, "unit": "mm"}
